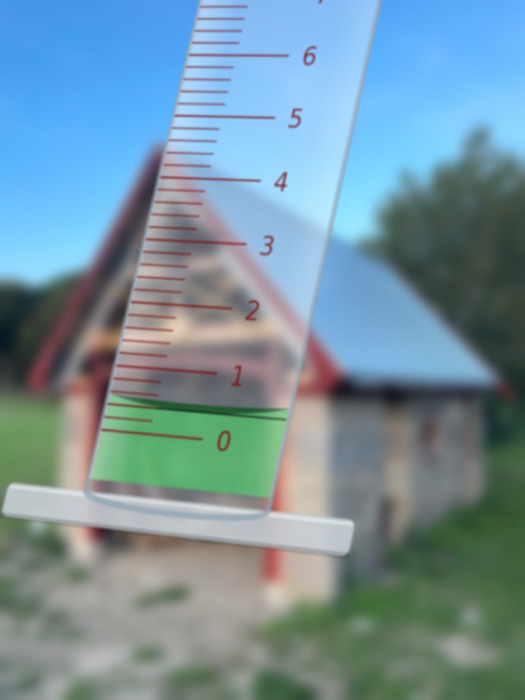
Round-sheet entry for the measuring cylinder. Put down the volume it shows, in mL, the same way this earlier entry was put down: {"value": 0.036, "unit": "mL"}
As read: {"value": 0.4, "unit": "mL"}
